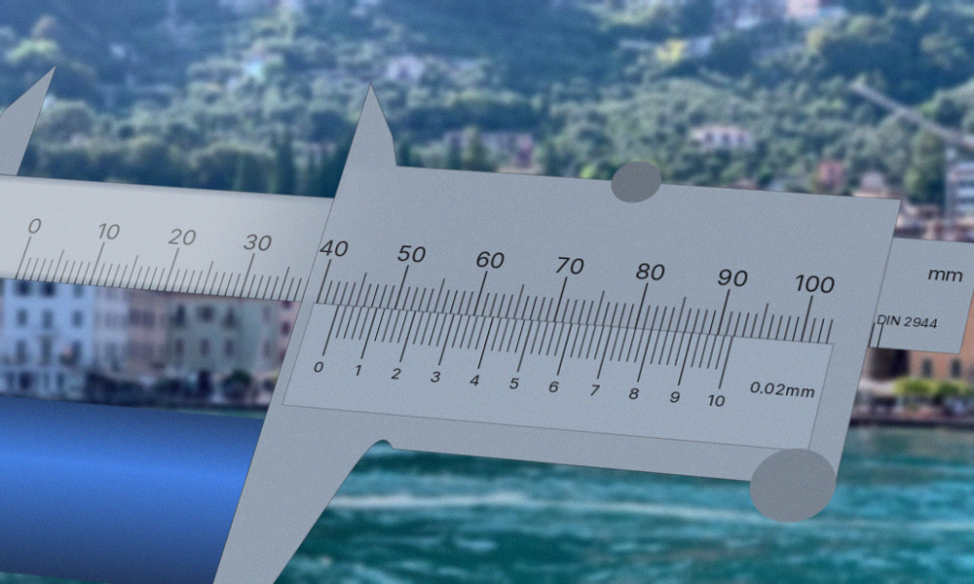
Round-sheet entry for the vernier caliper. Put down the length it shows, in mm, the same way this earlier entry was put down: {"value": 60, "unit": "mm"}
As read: {"value": 42.8, "unit": "mm"}
